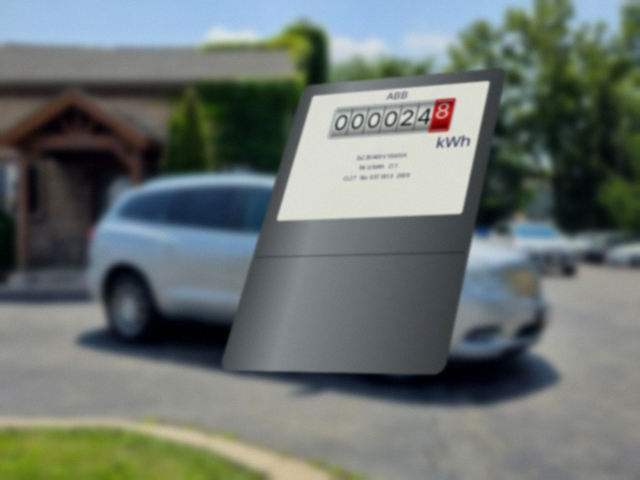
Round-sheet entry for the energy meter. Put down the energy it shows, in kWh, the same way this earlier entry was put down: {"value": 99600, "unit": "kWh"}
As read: {"value": 24.8, "unit": "kWh"}
